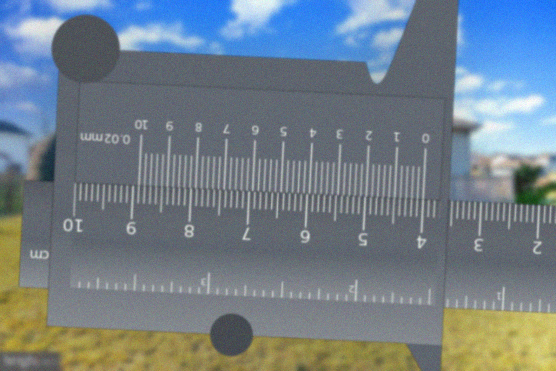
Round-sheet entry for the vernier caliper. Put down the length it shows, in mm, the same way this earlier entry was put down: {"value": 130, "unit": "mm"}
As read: {"value": 40.0, "unit": "mm"}
